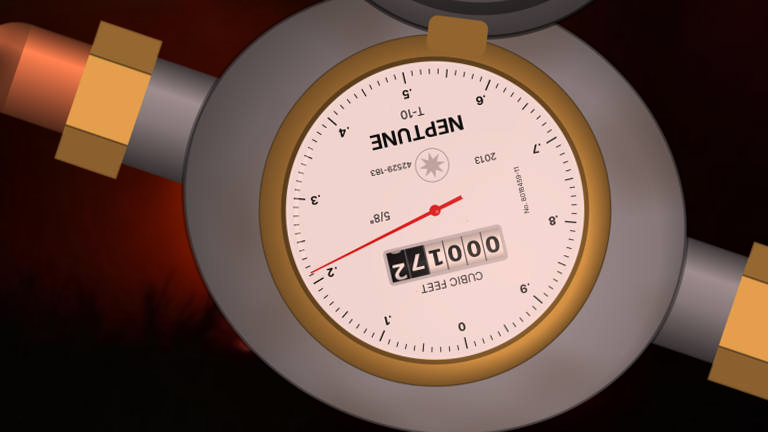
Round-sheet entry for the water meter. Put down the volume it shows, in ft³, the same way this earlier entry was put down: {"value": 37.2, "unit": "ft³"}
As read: {"value": 172.21, "unit": "ft³"}
